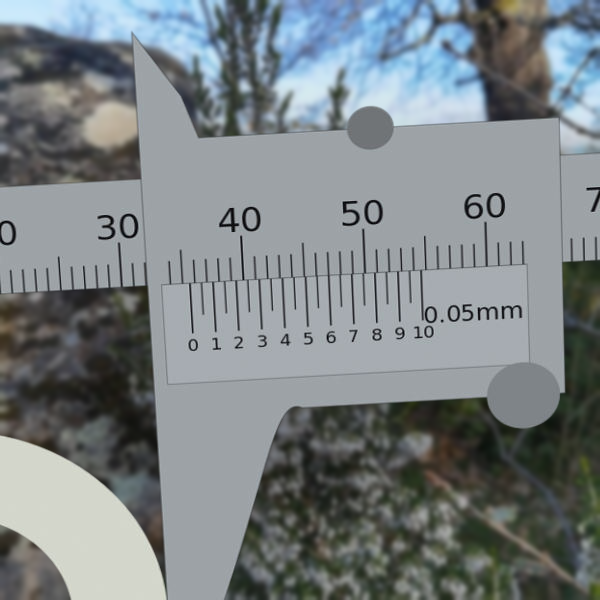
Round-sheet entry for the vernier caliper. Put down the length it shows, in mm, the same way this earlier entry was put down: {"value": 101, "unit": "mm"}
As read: {"value": 35.6, "unit": "mm"}
